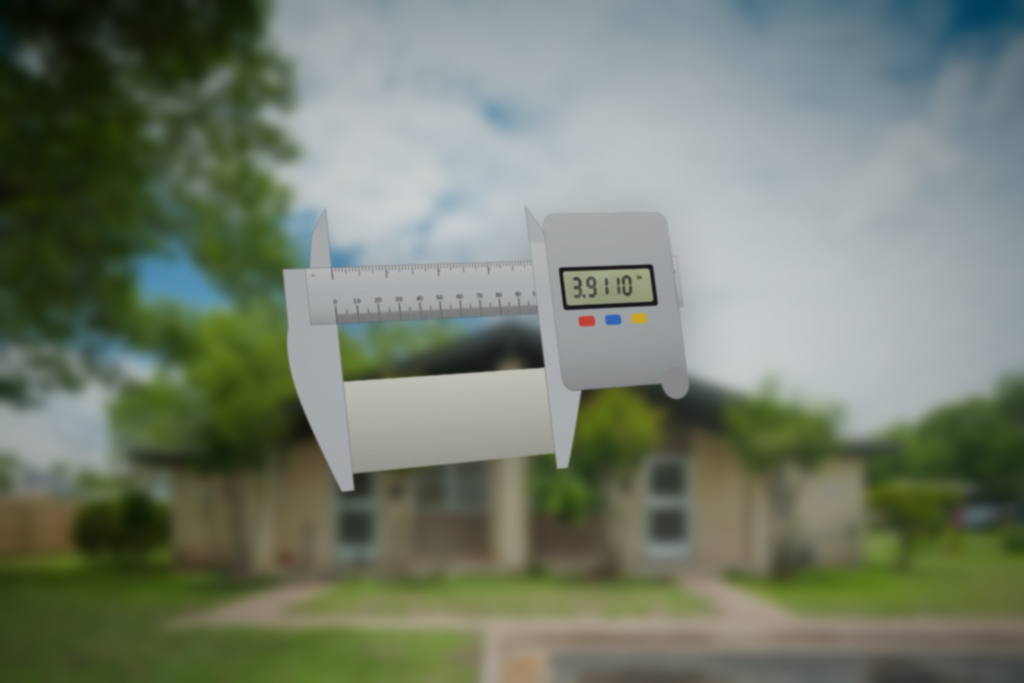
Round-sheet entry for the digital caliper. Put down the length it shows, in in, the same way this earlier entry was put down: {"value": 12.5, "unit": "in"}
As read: {"value": 3.9110, "unit": "in"}
